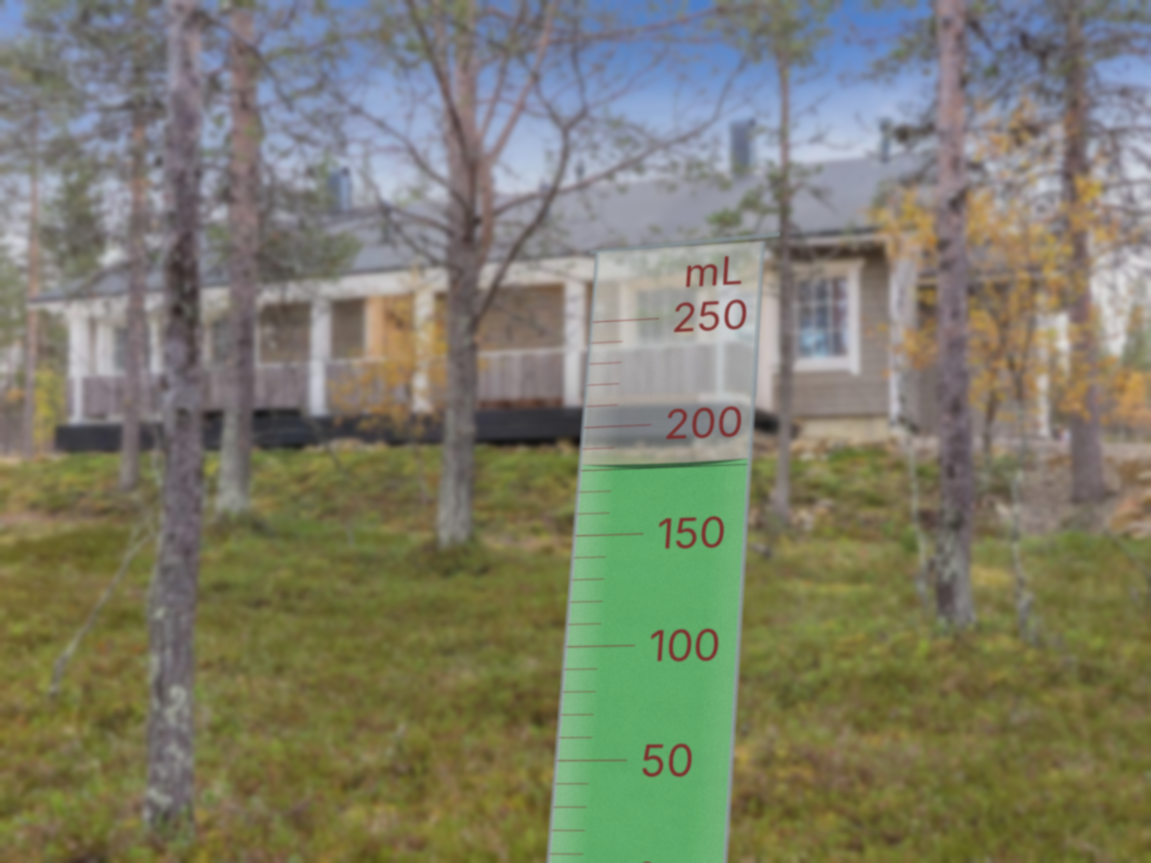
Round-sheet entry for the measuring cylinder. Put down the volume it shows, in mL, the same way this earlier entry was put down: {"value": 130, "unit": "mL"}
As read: {"value": 180, "unit": "mL"}
